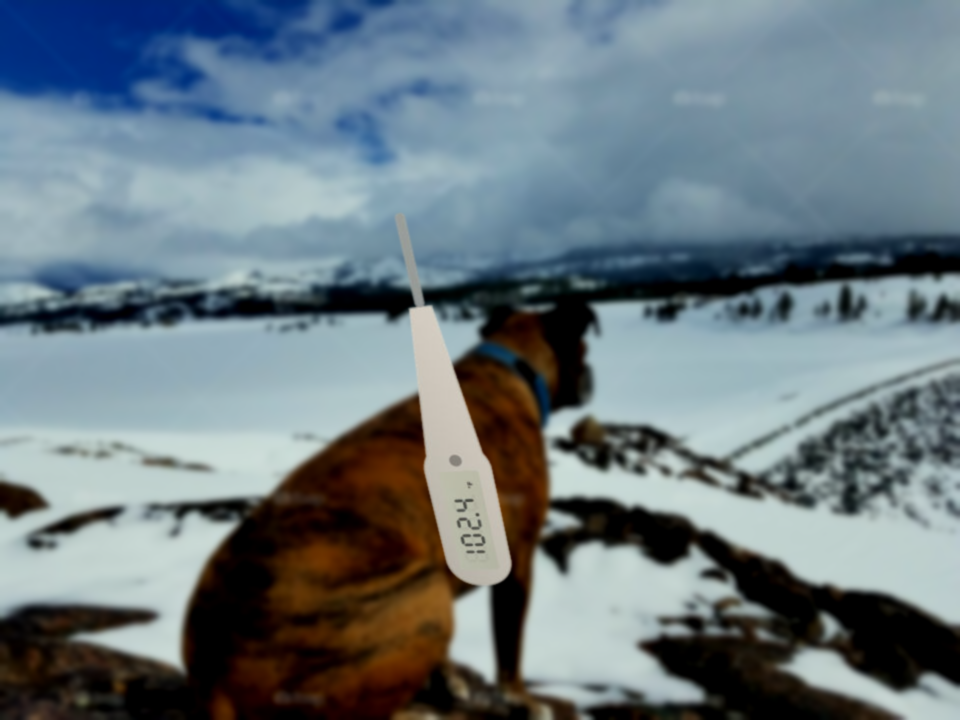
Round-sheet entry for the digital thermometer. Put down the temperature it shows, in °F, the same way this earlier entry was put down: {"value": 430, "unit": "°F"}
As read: {"value": 102.4, "unit": "°F"}
